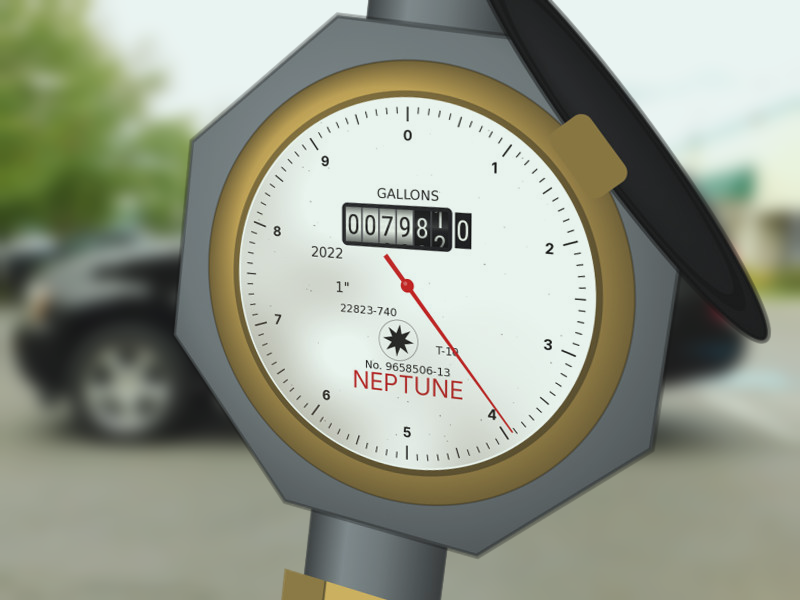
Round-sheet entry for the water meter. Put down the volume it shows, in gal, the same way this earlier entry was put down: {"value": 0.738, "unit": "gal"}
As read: {"value": 79813.9, "unit": "gal"}
